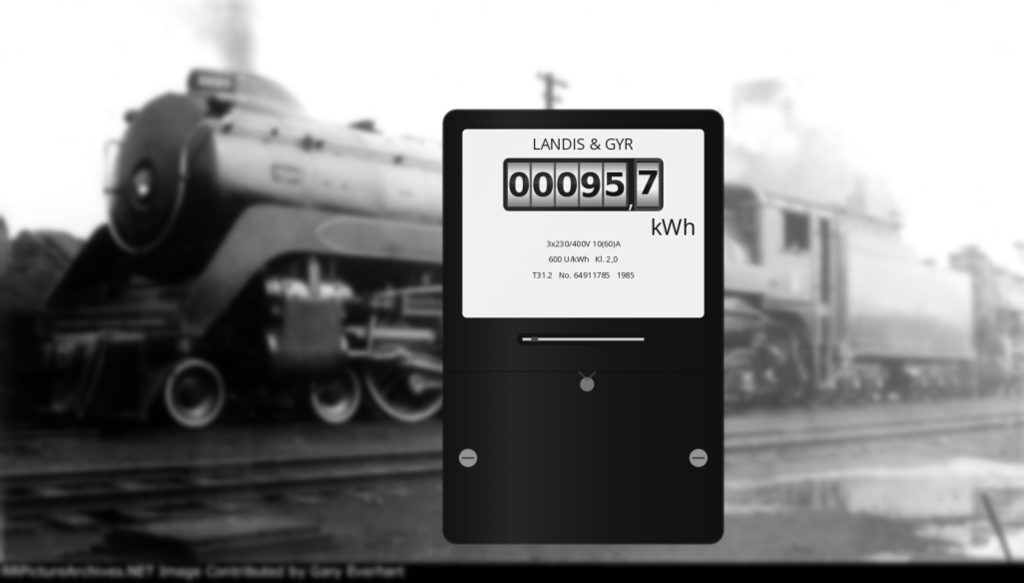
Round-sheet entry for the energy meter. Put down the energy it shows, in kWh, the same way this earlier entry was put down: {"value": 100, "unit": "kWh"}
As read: {"value": 95.7, "unit": "kWh"}
